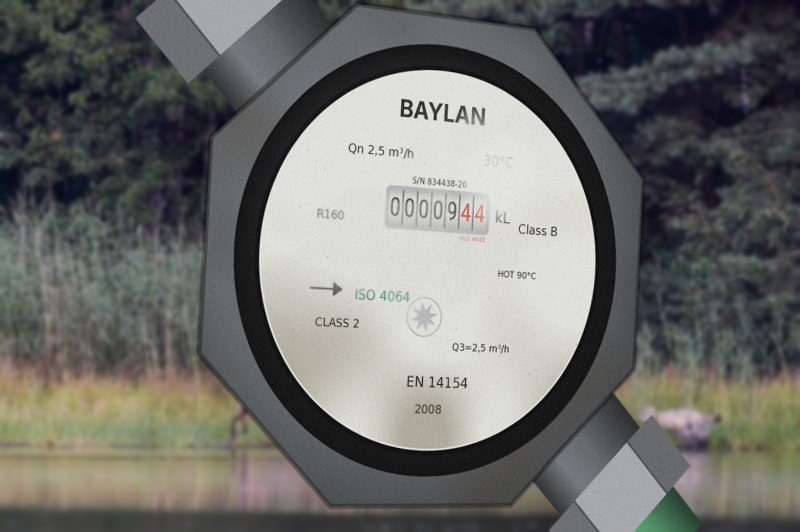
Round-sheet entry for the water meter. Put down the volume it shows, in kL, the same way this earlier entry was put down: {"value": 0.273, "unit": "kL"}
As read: {"value": 9.44, "unit": "kL"}
